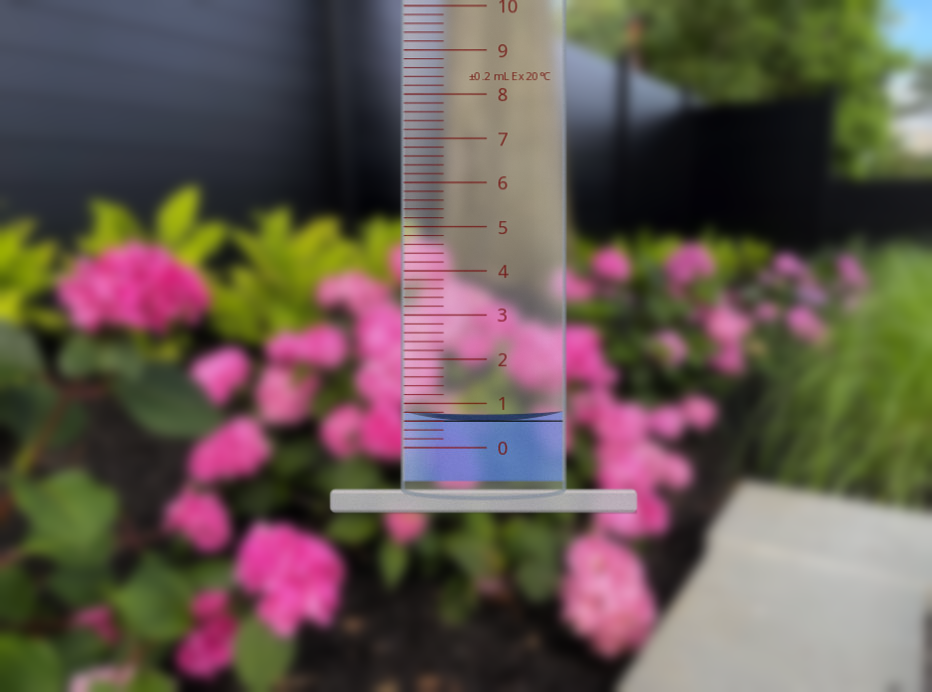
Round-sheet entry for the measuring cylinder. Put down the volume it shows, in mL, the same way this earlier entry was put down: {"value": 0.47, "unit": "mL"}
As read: {"value": 0.6, "unit": "mL"}
